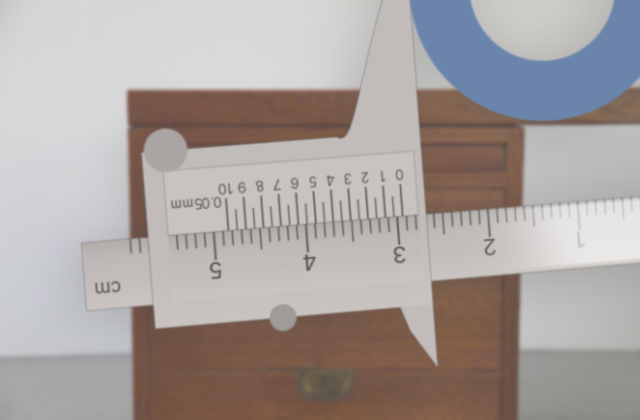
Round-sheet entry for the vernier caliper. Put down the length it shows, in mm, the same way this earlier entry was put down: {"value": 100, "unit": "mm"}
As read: {"value": 29.4, "unit": "mm"}
